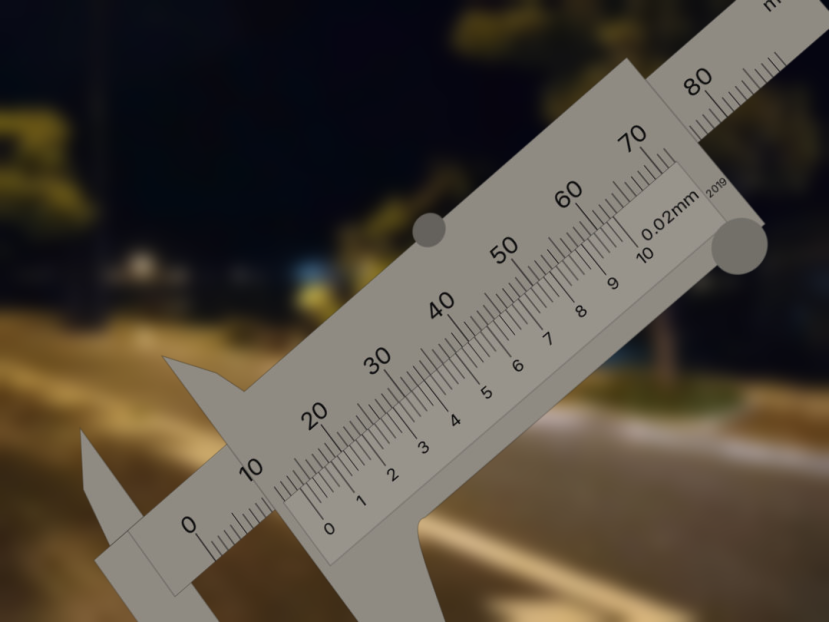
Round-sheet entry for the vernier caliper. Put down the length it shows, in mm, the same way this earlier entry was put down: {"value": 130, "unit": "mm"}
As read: {"value": 13.4, "unit": "mm"}
